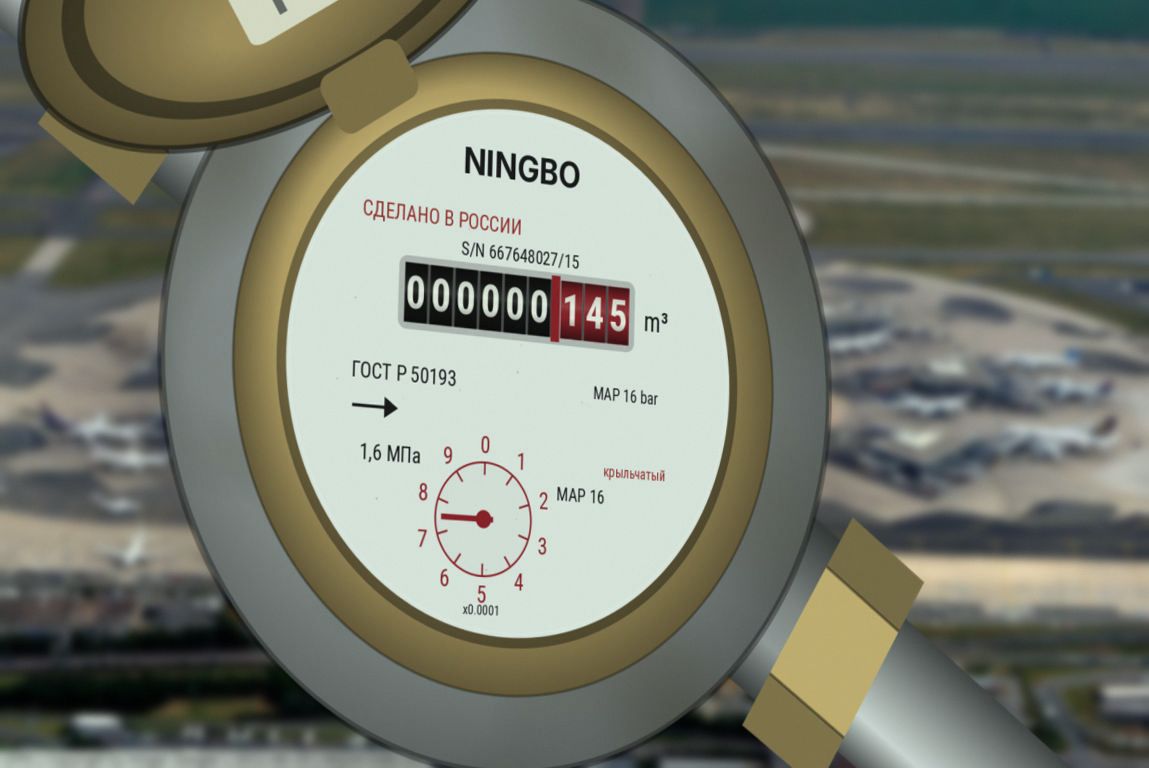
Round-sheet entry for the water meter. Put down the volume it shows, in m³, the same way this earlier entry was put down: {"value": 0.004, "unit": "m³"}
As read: {"value": 0.1457, "unit": "m³"}
